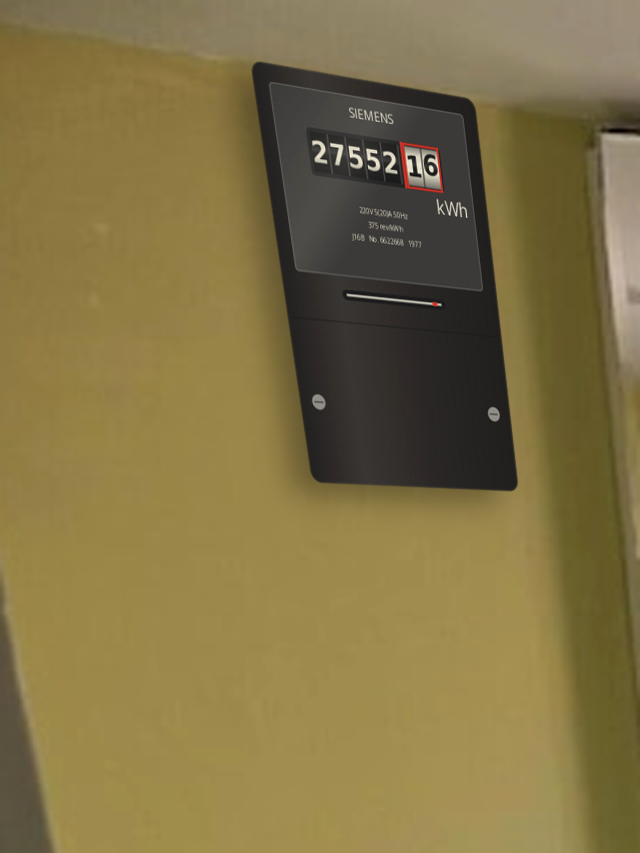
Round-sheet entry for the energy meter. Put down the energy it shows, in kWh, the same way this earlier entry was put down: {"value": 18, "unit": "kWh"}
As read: {"value": 27552.16, "unit": "kWh"}
